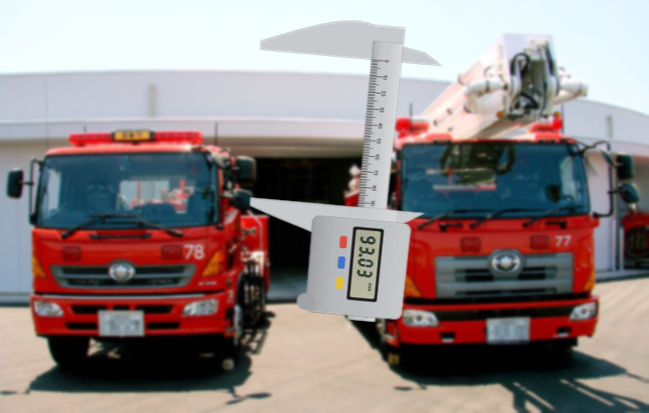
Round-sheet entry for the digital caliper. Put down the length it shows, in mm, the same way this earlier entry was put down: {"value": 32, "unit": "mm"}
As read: {"value": 93.03, "unit": "mm"}
